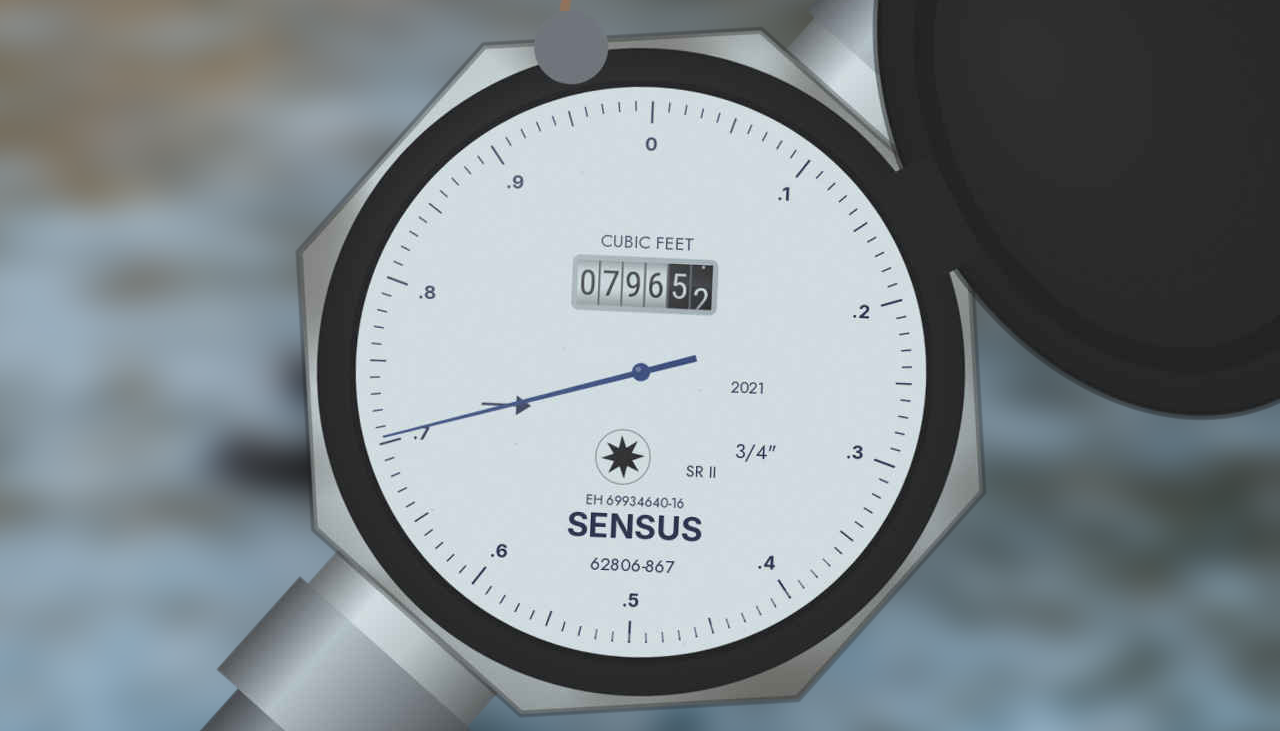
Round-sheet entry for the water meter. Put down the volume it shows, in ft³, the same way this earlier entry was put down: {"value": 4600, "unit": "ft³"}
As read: {"value": 79651.70, "unit": "ft³"}
